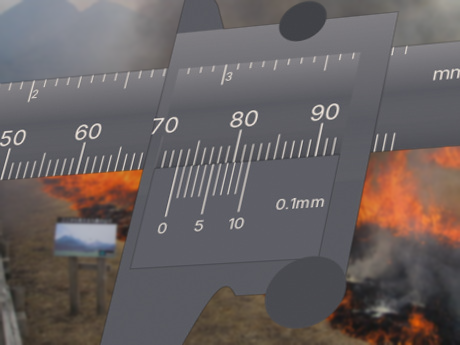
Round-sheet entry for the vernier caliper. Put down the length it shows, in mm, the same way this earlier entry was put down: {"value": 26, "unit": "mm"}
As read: {"value": 73.0, "unit": "mm"}
